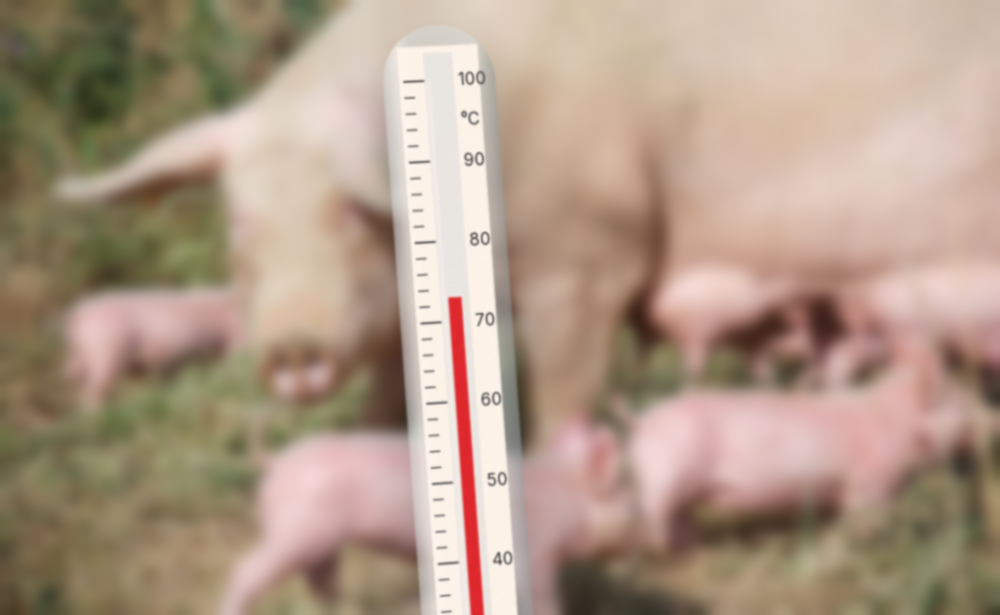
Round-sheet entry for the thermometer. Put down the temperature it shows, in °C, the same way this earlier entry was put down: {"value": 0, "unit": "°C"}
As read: {"value": 73, "unit": "°C"}
